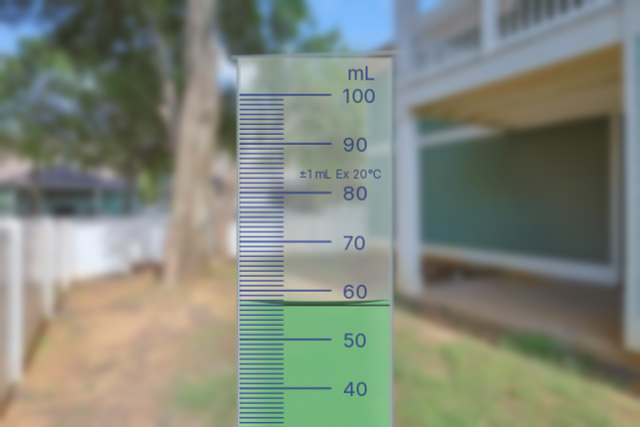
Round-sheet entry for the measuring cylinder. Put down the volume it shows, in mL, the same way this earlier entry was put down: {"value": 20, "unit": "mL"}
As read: {"value": 57, "unit": "mL"}
